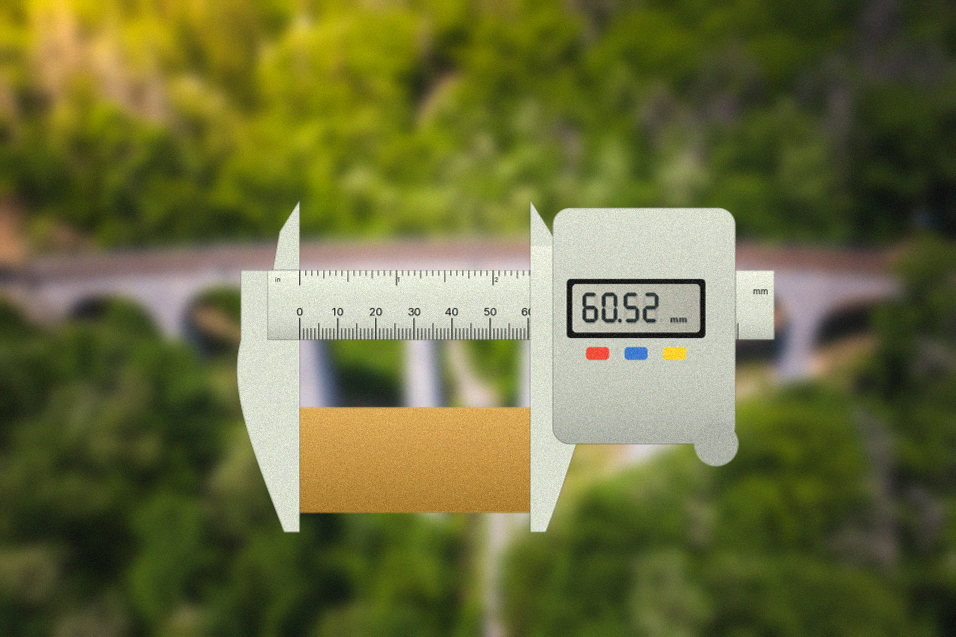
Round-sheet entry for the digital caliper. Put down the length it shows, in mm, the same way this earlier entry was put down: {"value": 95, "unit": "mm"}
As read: {"value": 60.52, "unit": "mm"}
